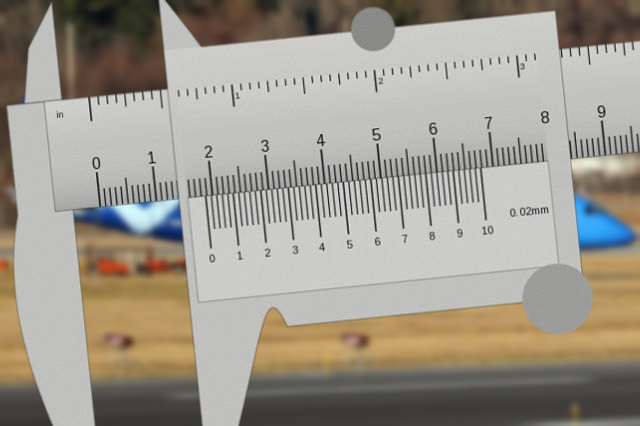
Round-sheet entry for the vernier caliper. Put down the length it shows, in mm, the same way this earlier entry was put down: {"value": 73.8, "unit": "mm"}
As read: {"value": 18.8, "unit": "mm"}
